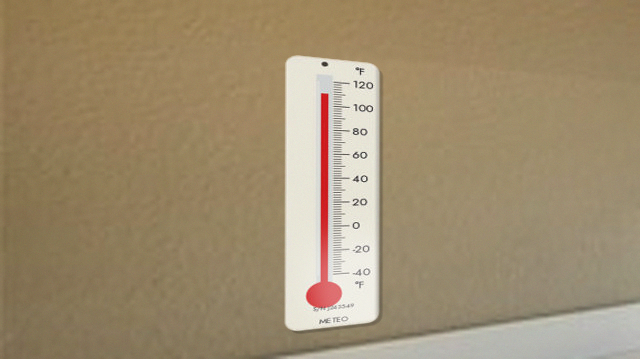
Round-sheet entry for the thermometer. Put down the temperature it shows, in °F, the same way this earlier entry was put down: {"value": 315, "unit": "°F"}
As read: {"value": 110, "unit": "°F"}
